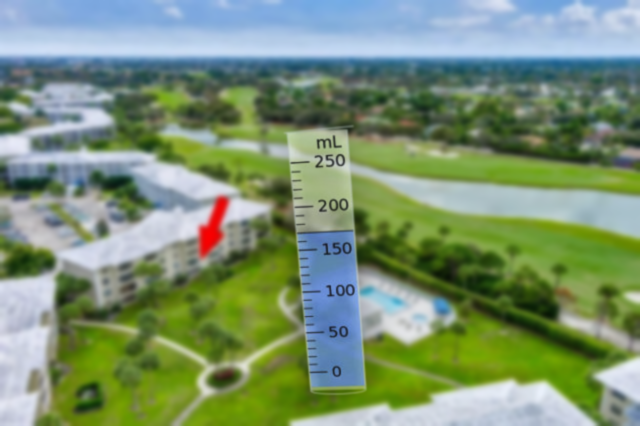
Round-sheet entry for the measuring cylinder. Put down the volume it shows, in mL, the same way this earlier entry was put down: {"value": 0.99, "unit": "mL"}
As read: {"value": 170, "unit": "mL"}
